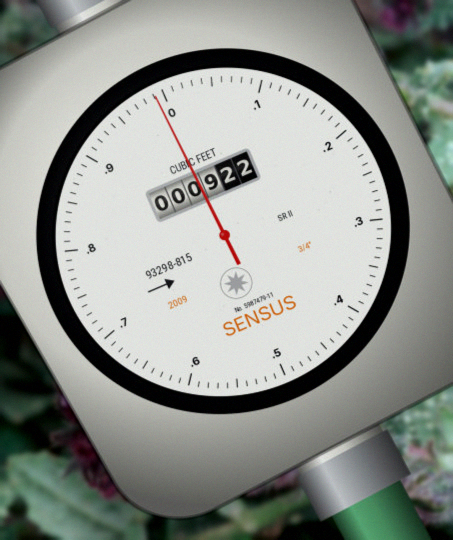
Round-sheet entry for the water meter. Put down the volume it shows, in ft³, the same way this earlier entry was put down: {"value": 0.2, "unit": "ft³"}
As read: {"value": 921.99, "unit": "ft³"}
